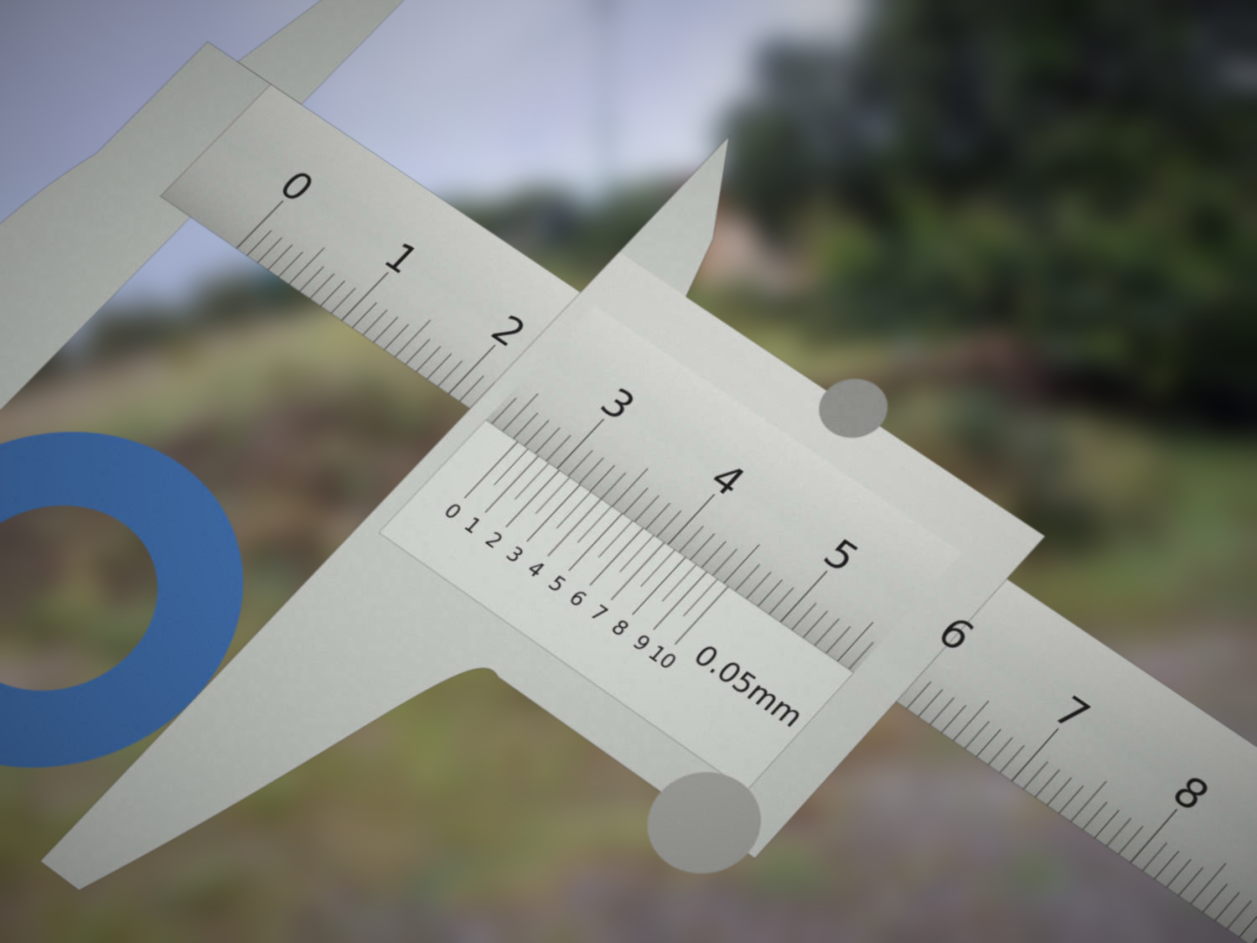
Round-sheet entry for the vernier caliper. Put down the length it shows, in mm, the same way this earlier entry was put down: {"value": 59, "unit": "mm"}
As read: {"value": 26.4, "unit": "mm"}
